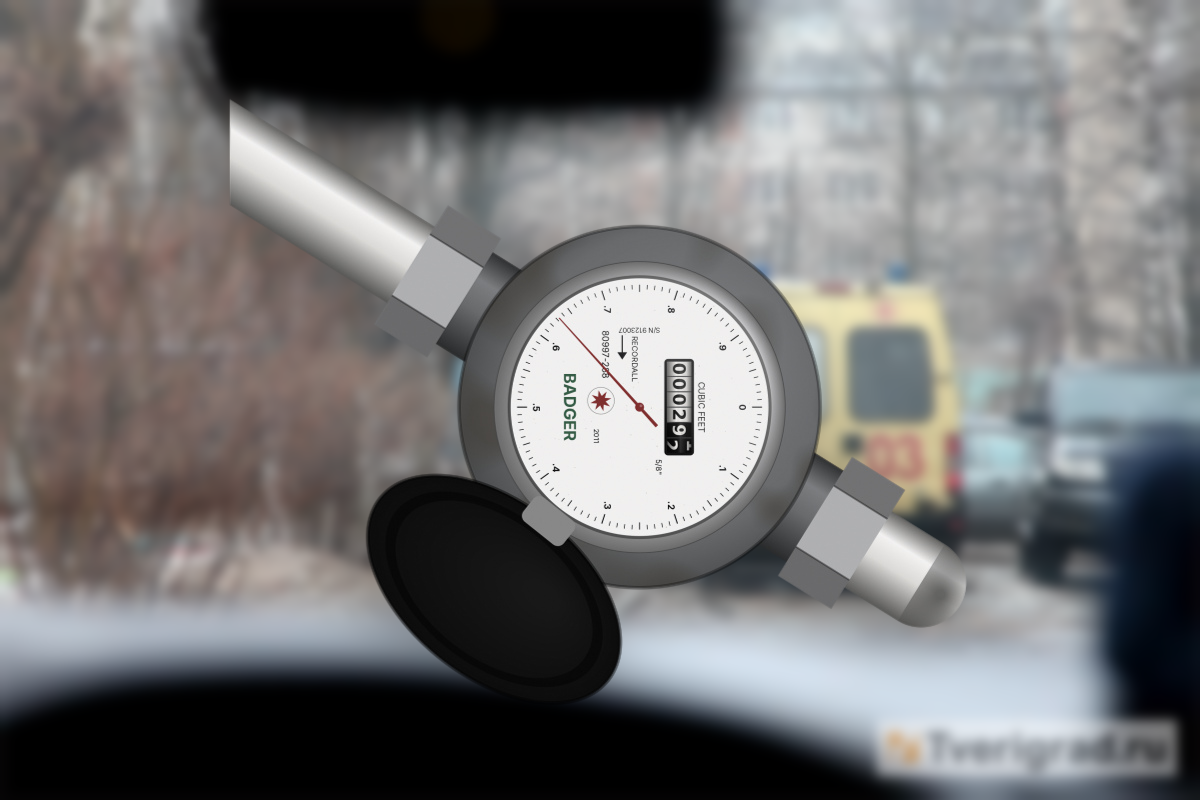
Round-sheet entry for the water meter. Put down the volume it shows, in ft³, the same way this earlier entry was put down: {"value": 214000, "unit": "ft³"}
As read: {"value": 291.63, "unit": "ft³"}
